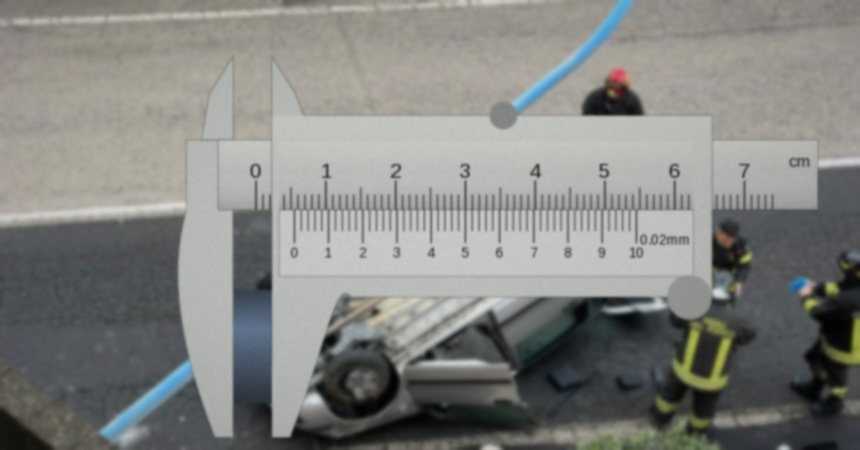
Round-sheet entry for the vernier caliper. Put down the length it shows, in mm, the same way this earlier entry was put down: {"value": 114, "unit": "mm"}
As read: {"value": 5.5, "unit": "mm"}
